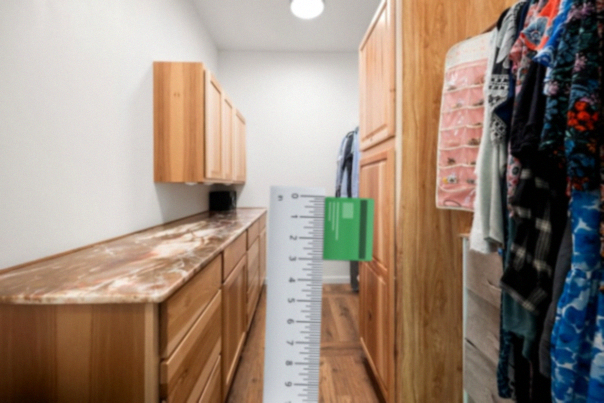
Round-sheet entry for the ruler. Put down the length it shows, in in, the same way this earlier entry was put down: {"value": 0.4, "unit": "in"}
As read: {"value": 3, "unit": "in"}
